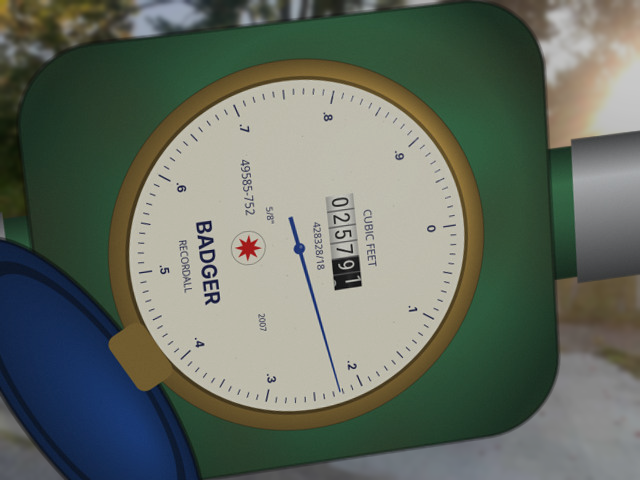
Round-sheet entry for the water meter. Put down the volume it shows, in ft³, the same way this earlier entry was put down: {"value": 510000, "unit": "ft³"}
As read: {"value": 25791.22, "unit": "ft³"}
